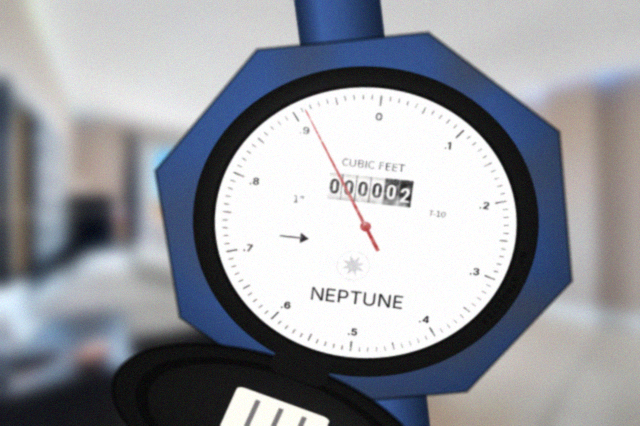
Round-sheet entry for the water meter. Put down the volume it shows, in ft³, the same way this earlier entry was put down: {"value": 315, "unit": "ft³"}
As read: {"value": 1.91, "unit": "ft³"}
